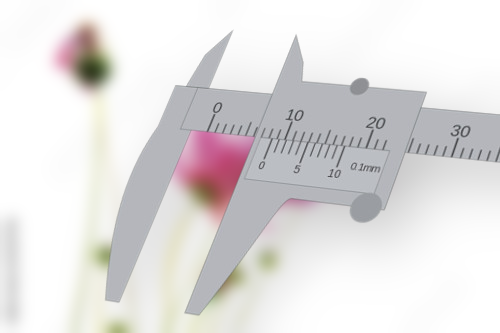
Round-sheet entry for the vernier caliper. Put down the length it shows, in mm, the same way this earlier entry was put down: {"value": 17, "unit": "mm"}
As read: {"value": 8.4, "unit": "mm"}
